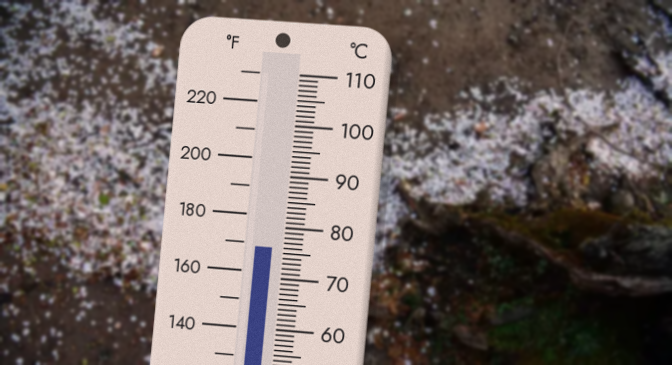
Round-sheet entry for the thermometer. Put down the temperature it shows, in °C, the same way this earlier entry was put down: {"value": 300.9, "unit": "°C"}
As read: {"value": 76, "unit": "°C"}
